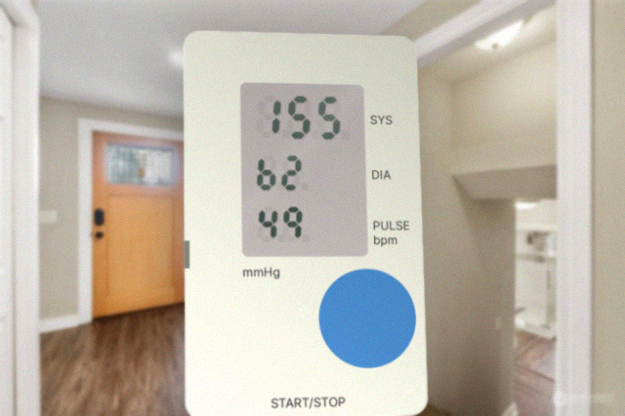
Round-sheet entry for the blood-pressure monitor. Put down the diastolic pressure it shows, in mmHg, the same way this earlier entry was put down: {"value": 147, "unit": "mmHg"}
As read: {"value": 62, "unit": "mmHg"}
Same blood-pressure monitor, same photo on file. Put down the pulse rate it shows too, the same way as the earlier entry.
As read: {"value": 49, "unit": "bpm"}
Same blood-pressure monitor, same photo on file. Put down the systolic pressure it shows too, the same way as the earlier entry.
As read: {"value": 155, "unit": "mmHg"}
